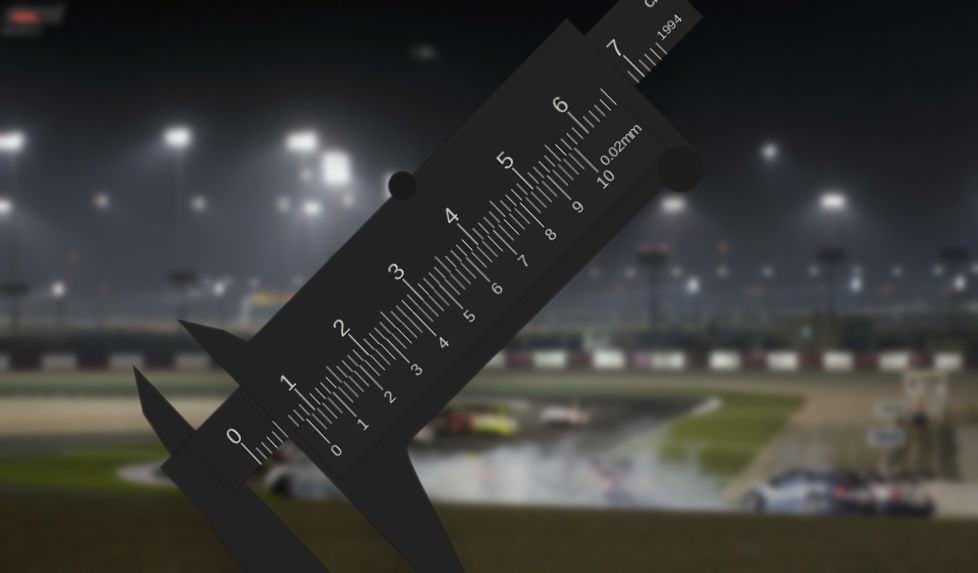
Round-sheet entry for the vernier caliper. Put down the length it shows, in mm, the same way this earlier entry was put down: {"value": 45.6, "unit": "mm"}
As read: {"value": 8.4, "unit": "mm"}
